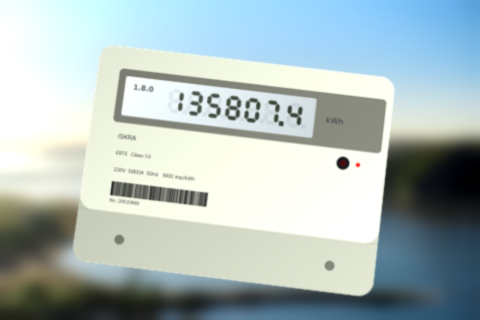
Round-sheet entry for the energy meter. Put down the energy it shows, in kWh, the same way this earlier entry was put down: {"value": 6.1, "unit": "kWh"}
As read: {"value": 135807.4, "unit": "kWh"}
